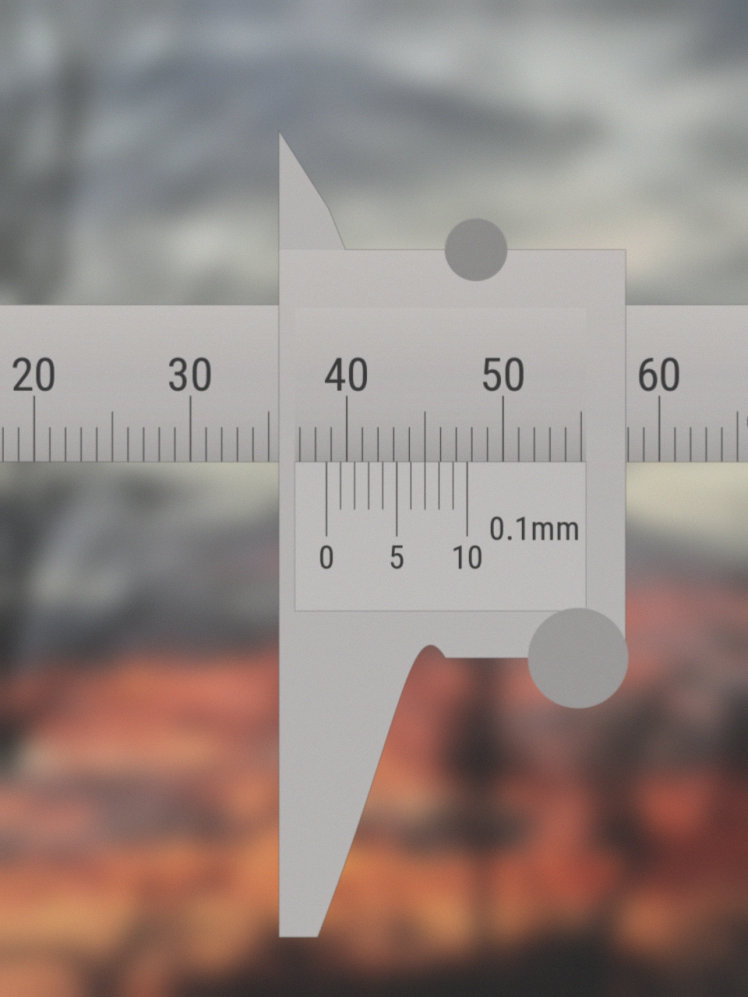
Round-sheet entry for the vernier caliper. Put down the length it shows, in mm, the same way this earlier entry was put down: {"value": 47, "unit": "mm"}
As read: {"value": 38.7, "unit": "mm"}
